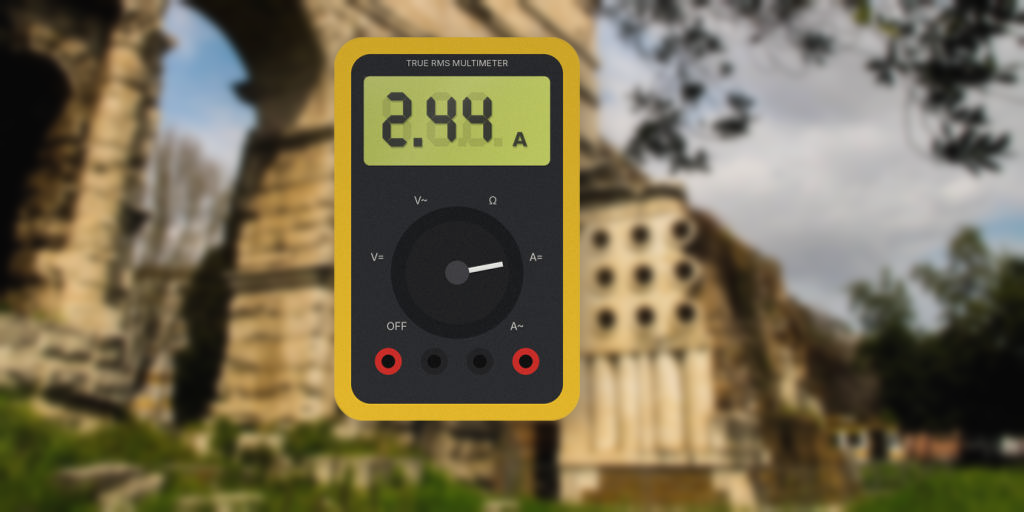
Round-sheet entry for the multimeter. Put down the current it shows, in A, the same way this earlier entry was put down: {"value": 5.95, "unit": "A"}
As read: {"value": 2.44, "unit": "A"}
